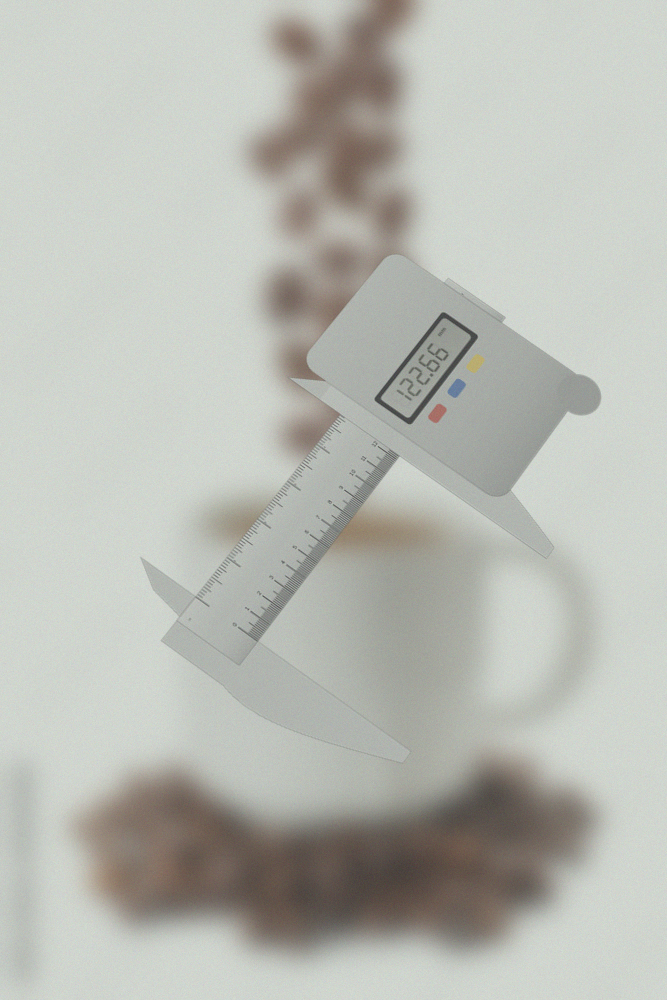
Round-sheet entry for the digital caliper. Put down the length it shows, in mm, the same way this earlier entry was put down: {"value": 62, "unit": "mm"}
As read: {"value": 122.66, "unit": "mm"}
